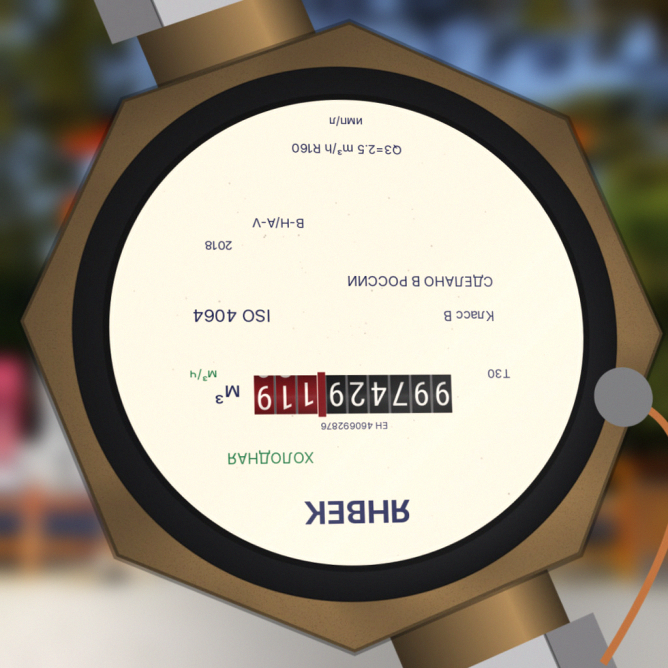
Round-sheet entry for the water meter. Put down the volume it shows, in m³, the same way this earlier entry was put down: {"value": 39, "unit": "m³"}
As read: {"value": 997429.119, "unit": "m³"}
